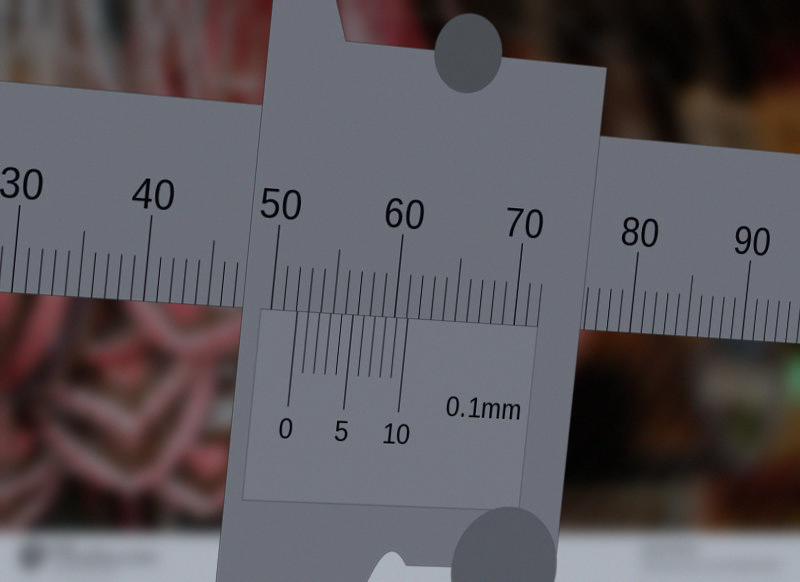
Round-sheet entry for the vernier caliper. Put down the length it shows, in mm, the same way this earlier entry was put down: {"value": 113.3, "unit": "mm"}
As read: {"value": 52.1, "unit": "mm"}
